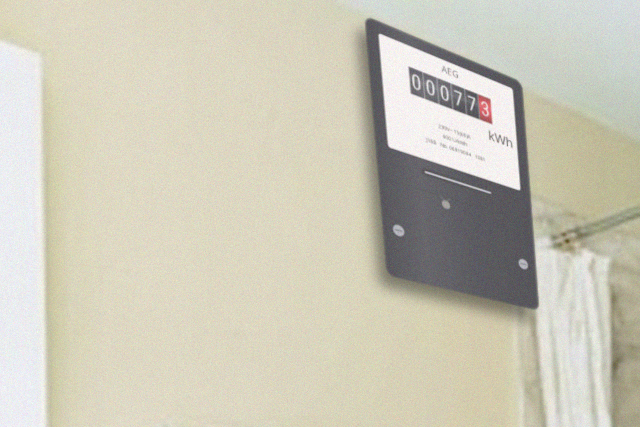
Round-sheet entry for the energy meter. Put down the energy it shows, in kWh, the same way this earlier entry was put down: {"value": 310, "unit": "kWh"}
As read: {"value": 77.3, "unit": "kWh"}
